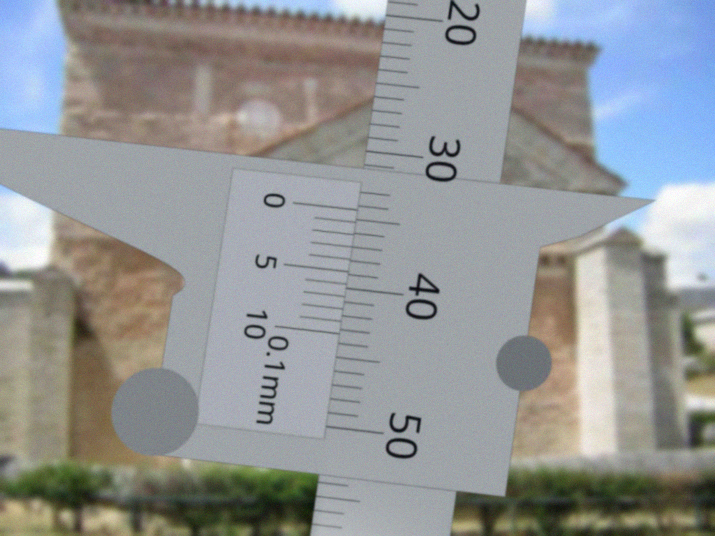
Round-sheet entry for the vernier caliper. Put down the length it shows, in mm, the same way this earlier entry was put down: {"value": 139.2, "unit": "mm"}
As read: {"value": 34.3, "unit": "mm"}
